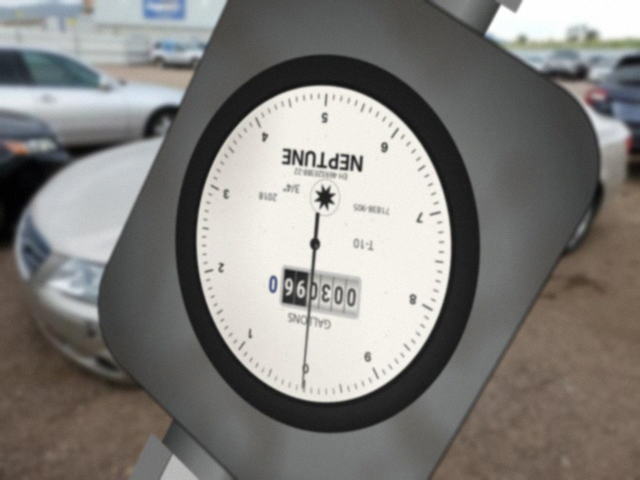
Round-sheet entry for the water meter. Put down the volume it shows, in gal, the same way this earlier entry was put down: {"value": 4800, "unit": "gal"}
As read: {"value": 30960.0, "unit": "gal"}
